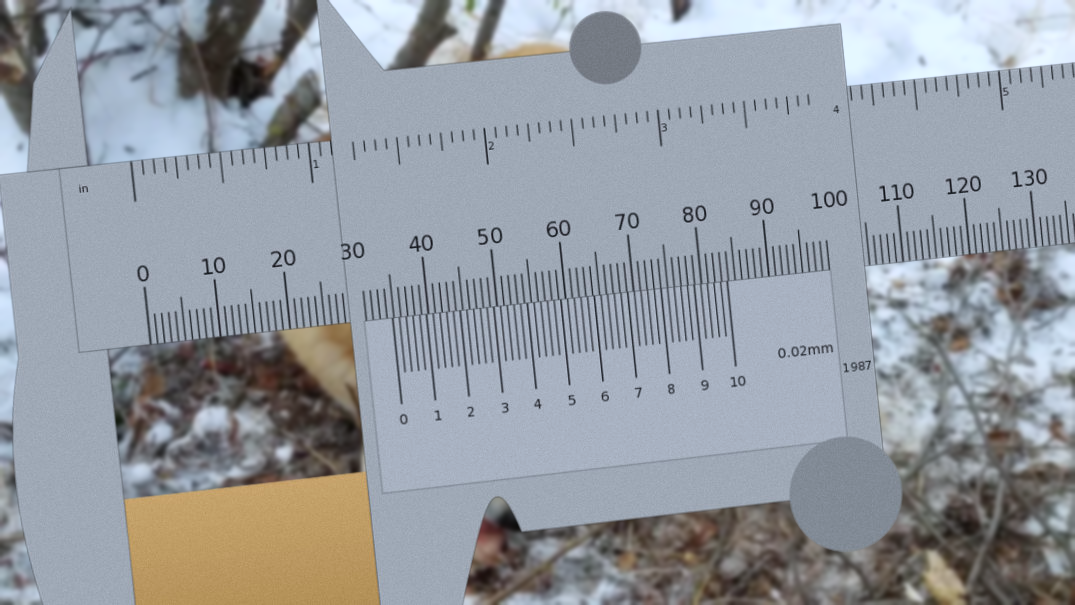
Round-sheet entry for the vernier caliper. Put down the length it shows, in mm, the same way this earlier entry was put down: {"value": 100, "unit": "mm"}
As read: {"value": 34.8, "unit": "mm"}
